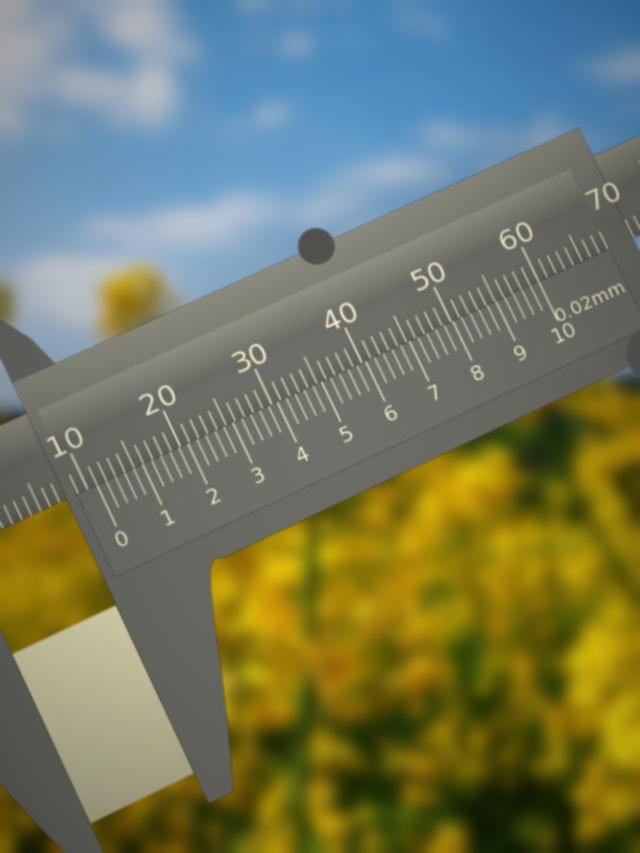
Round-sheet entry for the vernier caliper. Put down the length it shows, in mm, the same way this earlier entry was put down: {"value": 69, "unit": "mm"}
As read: {"value": 11.0, "unit": "mm"}
